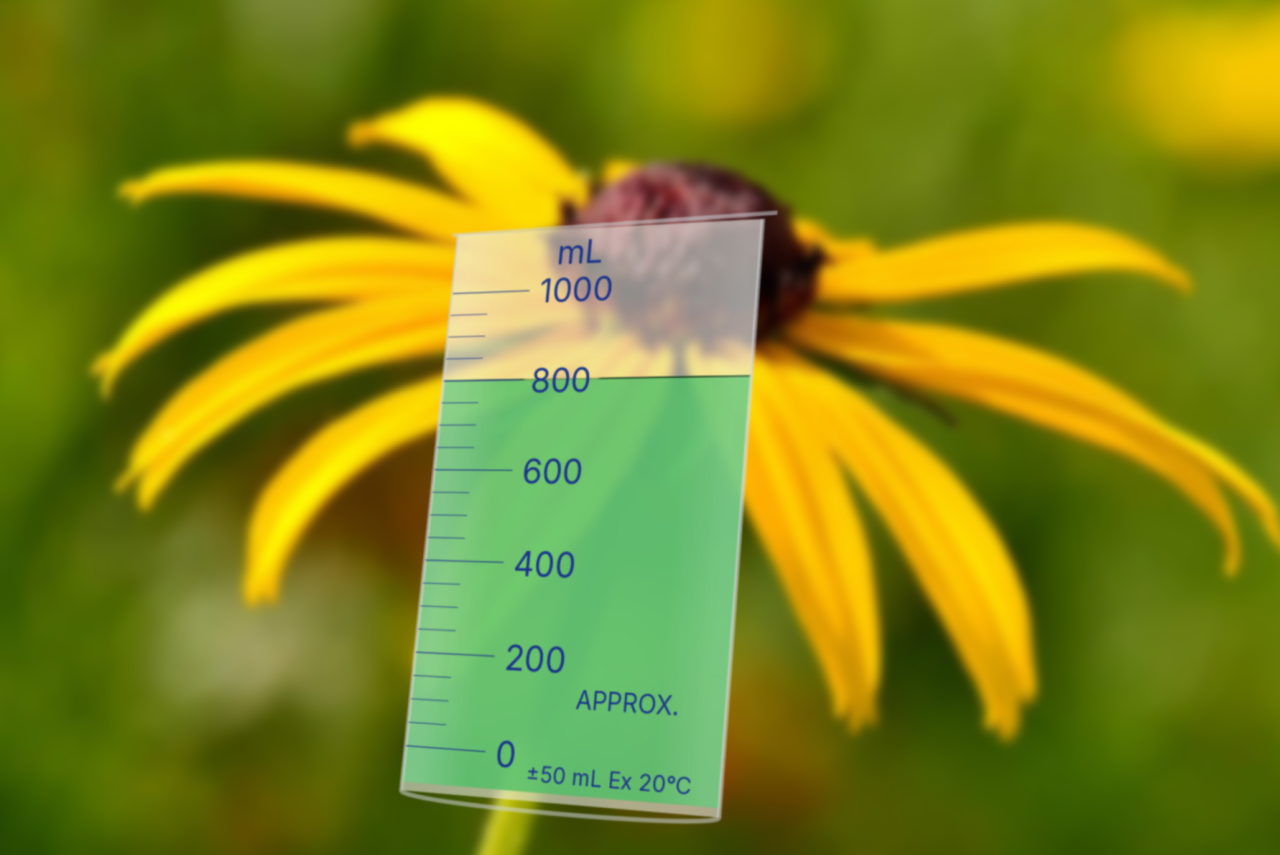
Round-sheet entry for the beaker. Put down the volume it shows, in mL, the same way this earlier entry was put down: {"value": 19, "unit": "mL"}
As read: {"value": 800, "unit": "mL"}
